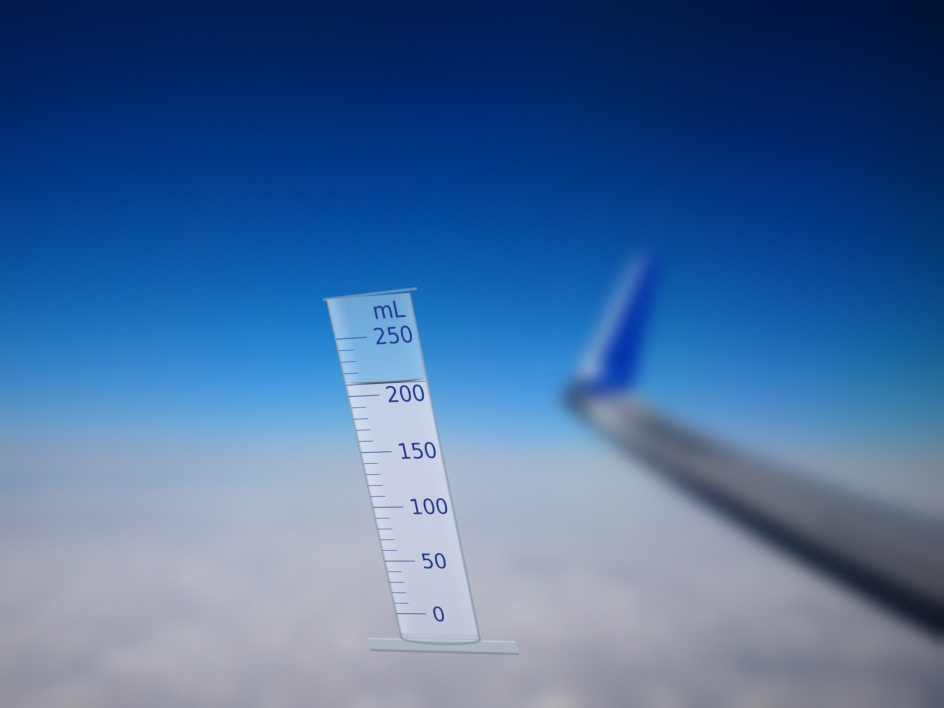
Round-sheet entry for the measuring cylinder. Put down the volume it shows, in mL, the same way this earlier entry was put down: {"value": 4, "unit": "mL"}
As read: {"value": 210, "unit": "mL"}
